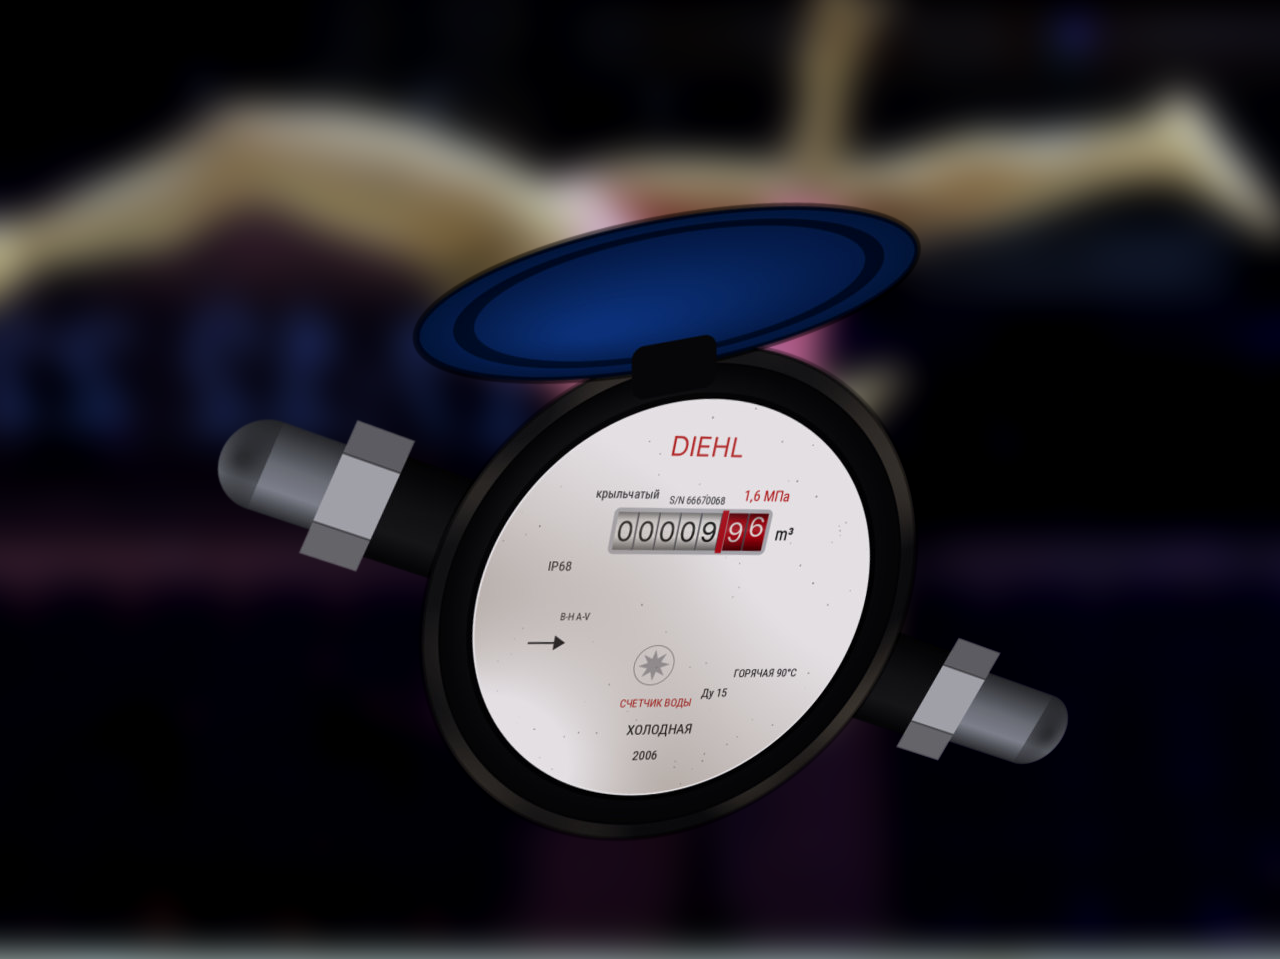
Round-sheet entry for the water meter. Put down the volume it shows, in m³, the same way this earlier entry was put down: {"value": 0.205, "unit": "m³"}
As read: {"value": 9.96, "unit": "m³"}
